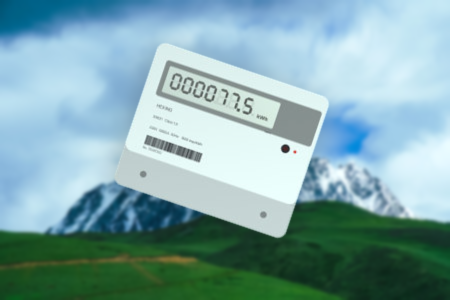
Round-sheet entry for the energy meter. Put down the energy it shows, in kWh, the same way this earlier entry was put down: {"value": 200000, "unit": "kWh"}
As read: {"value": 77.5, "unit": "kWh"}
